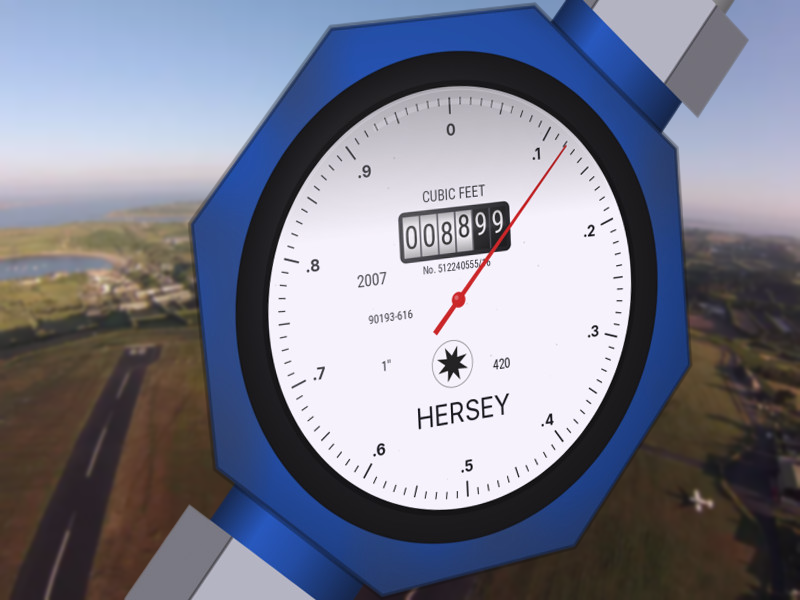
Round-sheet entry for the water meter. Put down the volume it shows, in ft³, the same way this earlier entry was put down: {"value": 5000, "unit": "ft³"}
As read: {"value": 8899.12, "unit": "ft³"}
